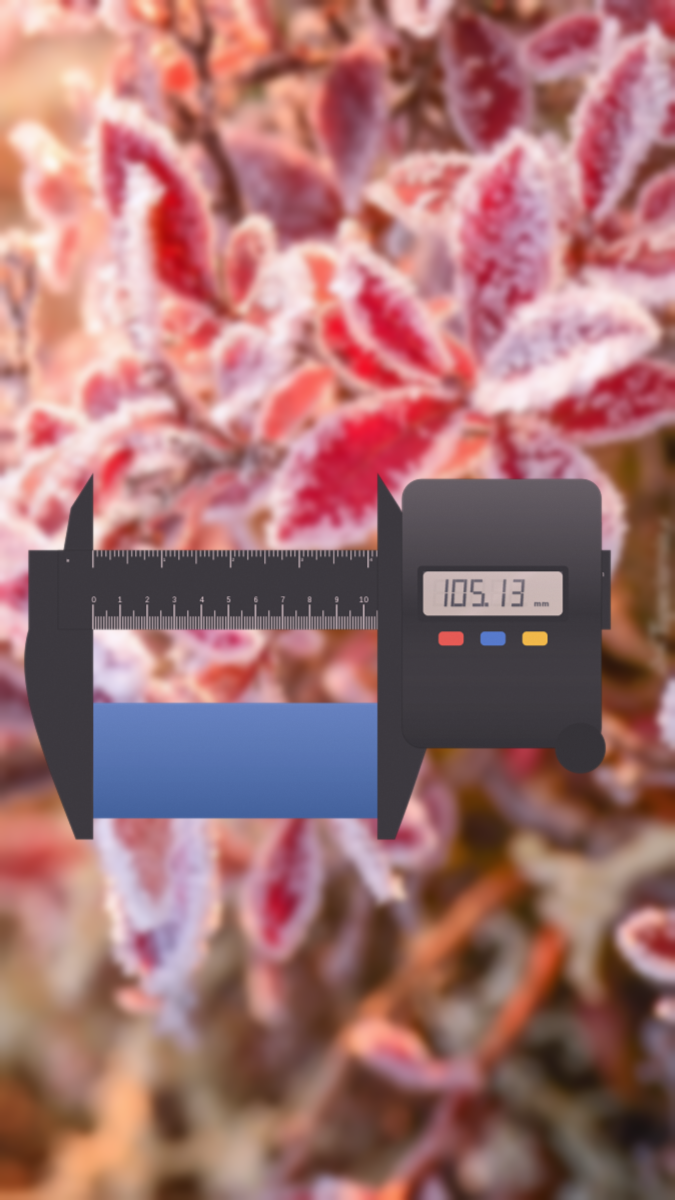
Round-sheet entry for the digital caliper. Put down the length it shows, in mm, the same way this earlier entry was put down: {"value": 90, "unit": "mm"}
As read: {"value": 105.13, "unit": "mm"}
